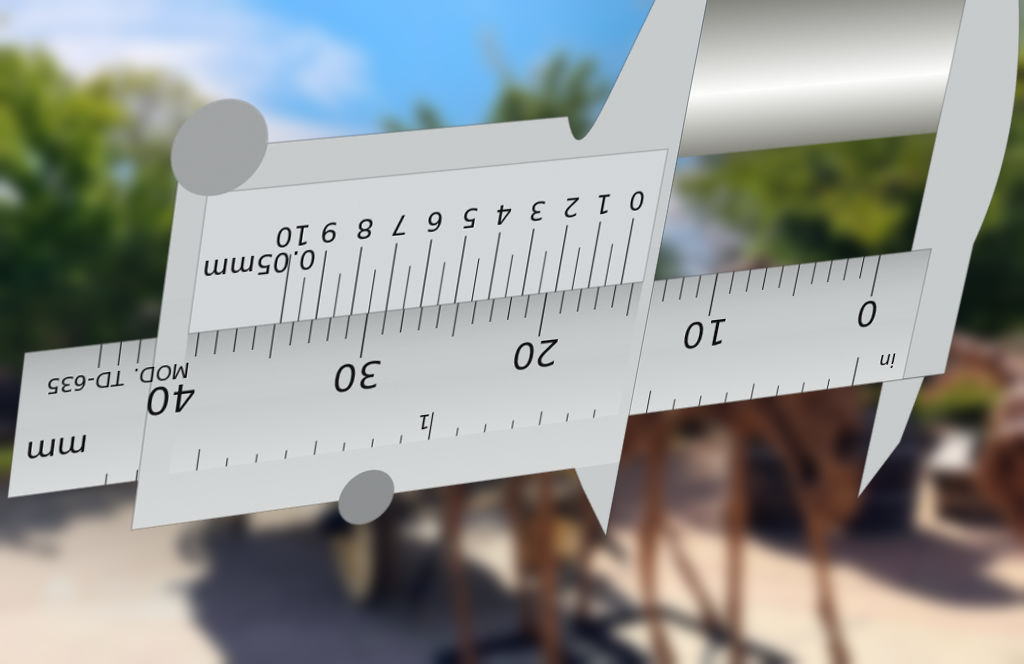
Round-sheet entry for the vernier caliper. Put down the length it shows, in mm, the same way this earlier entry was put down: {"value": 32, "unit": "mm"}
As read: {"value": 15.7, "unit": "mm"}
